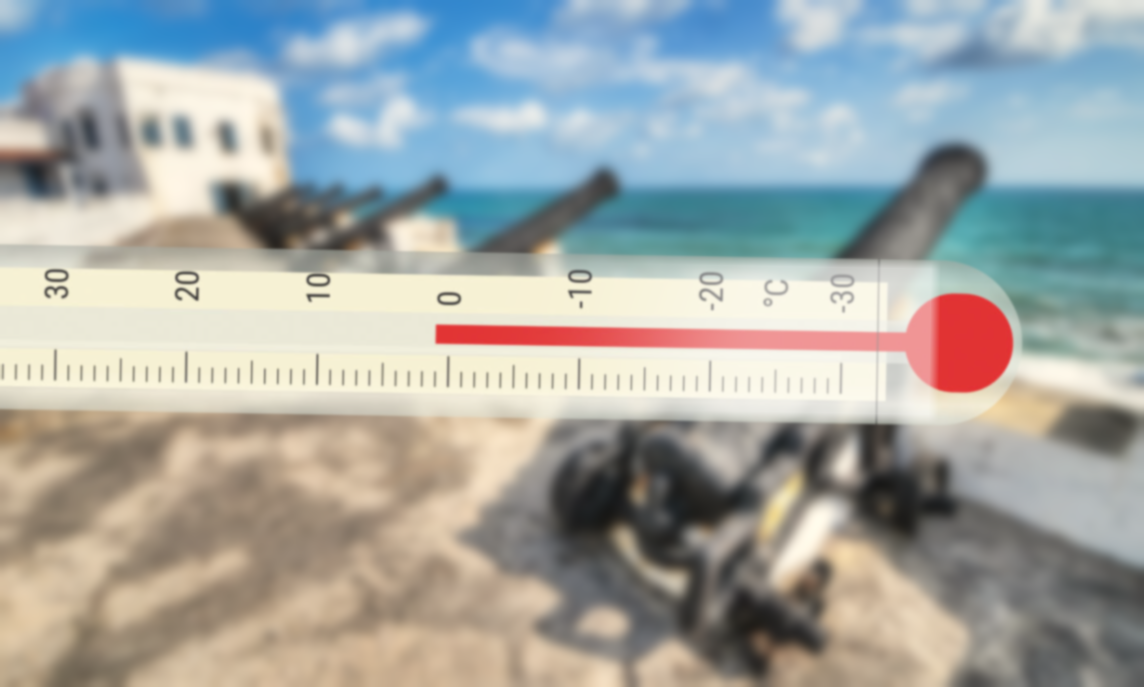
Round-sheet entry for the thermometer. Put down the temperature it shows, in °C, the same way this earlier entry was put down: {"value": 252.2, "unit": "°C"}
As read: {"value": 1, "unit": "°C"}
